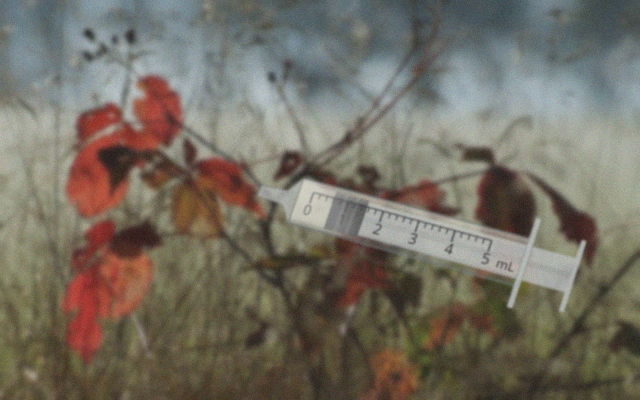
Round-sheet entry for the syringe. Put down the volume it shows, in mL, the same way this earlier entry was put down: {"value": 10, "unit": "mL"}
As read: {"value": 0.6, "unit": "mL"}
